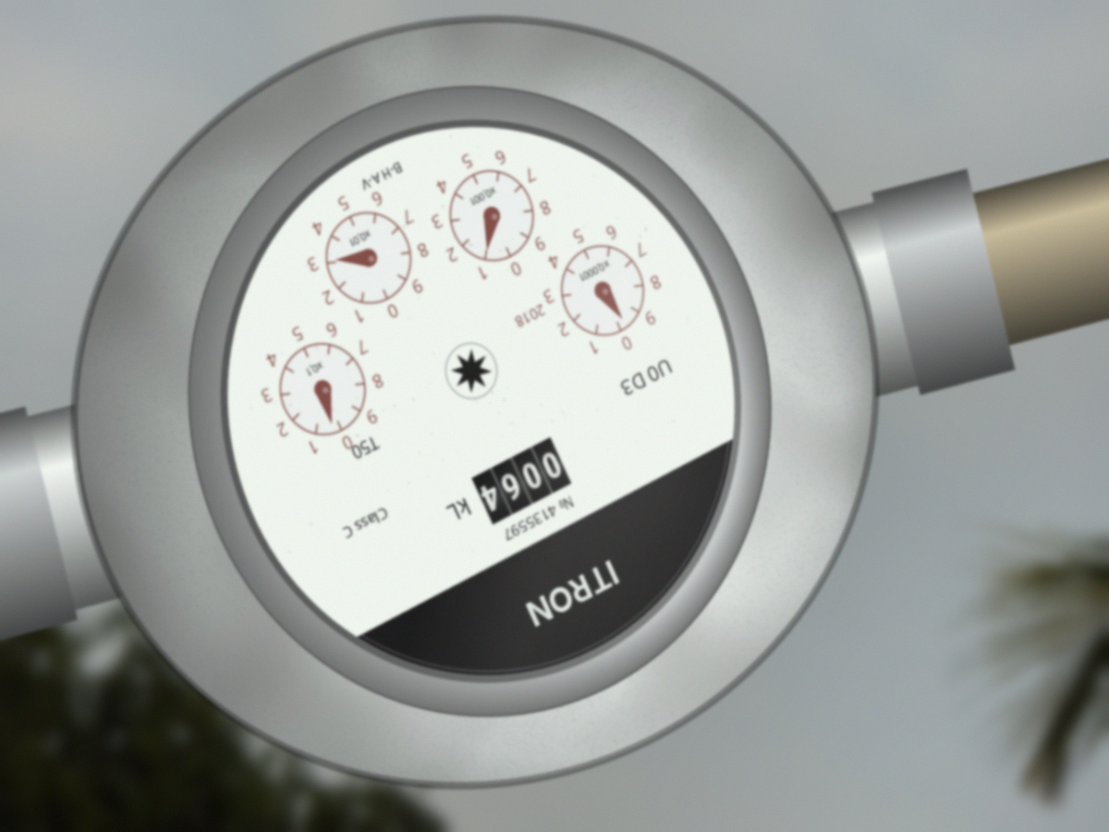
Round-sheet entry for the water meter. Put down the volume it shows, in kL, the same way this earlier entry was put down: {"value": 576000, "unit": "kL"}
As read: {"value": 64.0309, "unit": "kL"}
